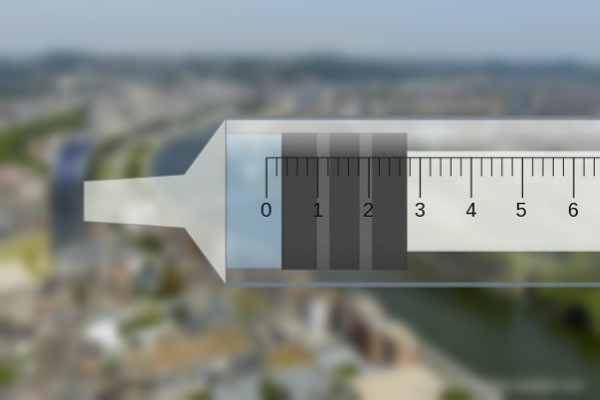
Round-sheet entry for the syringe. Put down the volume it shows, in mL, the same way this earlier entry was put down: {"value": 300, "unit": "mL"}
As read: {"value": 0.3, "unit": "mL"}
